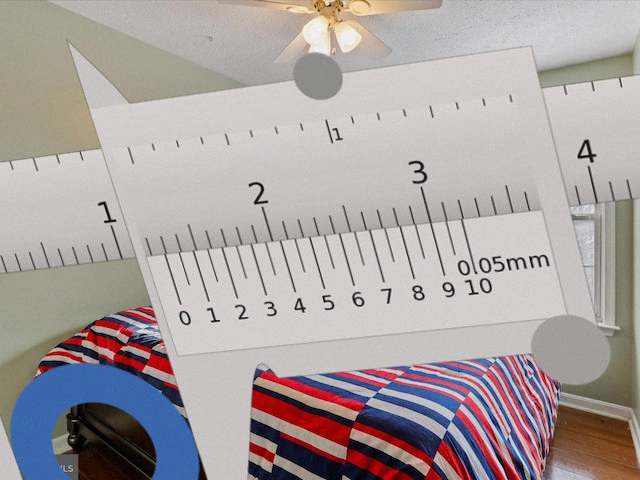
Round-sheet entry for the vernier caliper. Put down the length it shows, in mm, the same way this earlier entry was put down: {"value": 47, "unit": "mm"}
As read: {"value": 12.9, "unit": "mm"}
